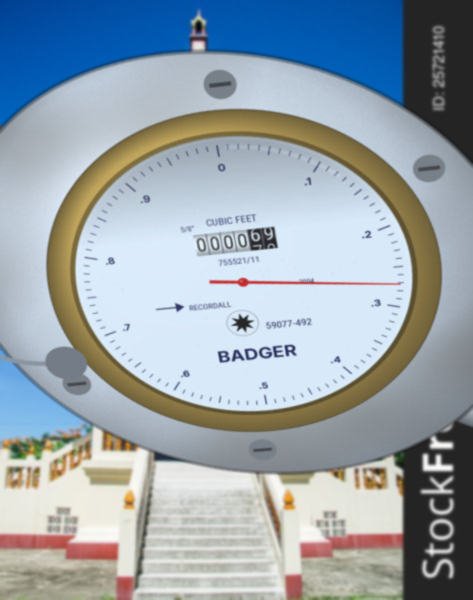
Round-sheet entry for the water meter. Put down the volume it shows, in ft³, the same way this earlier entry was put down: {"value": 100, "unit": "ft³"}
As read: {"value": 69.27, "unit": "ft³"}
